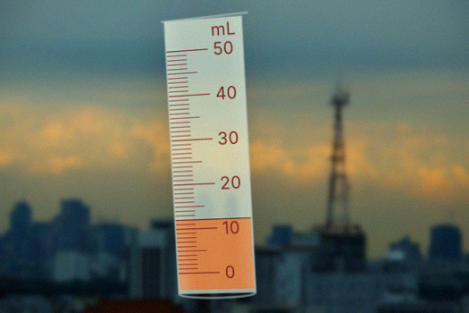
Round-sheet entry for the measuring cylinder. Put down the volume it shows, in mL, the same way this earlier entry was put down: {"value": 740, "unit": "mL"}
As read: {"value": 12, "unit": "mL"}
